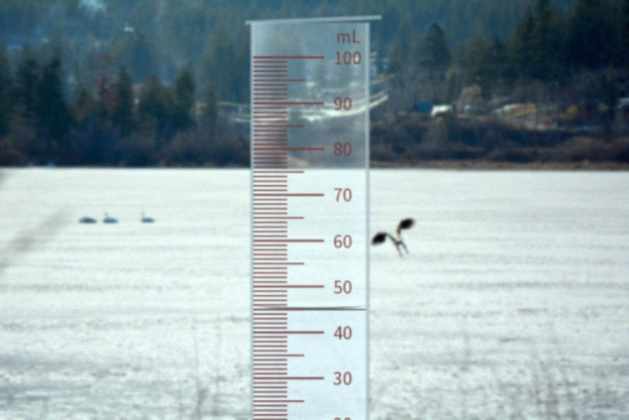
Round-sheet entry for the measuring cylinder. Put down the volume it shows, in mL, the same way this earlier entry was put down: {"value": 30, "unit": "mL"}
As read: {"value": 45, "unit": "mL"}
